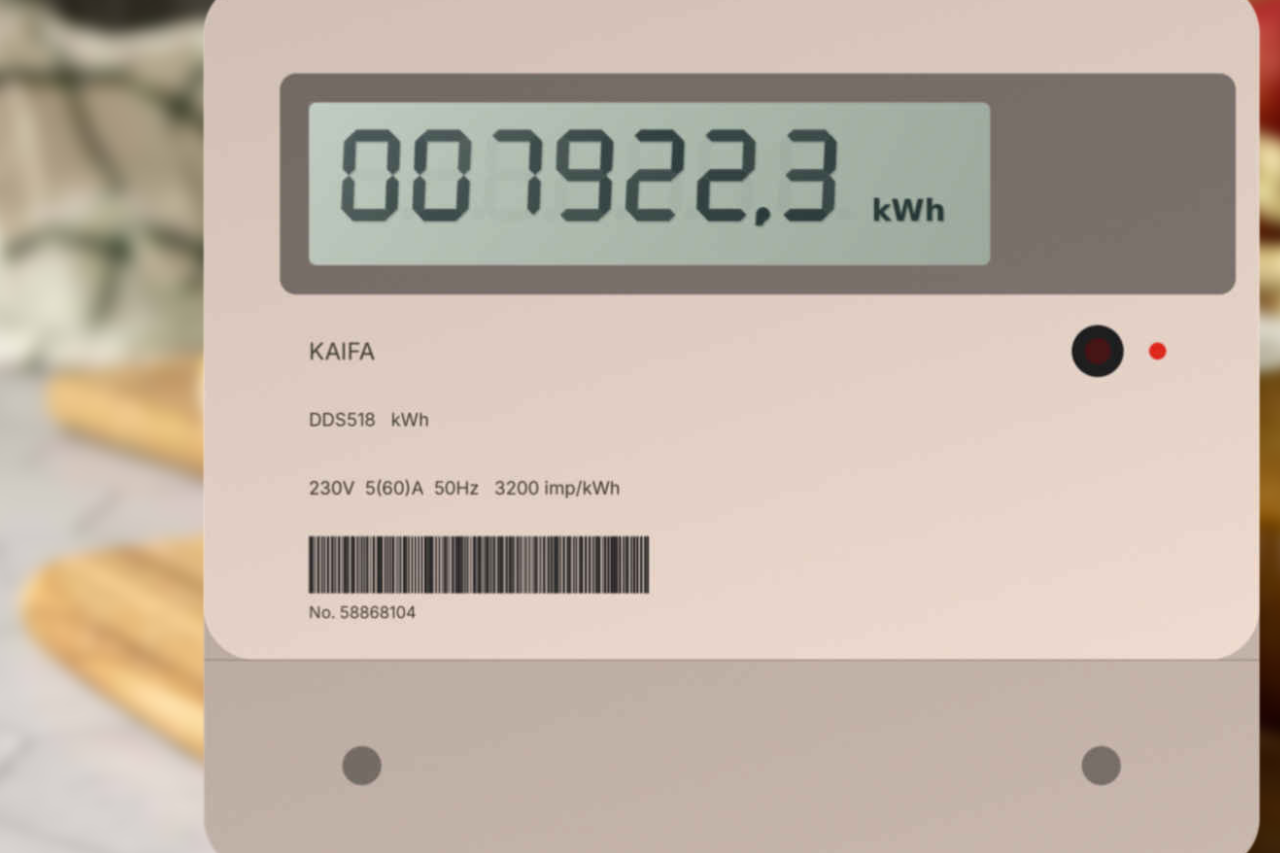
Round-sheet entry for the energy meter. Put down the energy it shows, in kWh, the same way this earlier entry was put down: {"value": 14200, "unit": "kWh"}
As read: {"value": 7922.3, "unit": "kWh"}
